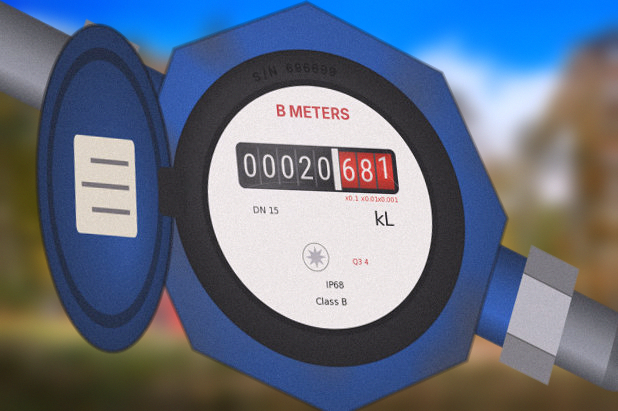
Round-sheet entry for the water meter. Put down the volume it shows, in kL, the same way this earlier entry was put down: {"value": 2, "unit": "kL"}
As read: {"value": 20.681, "unit": "kL"}
